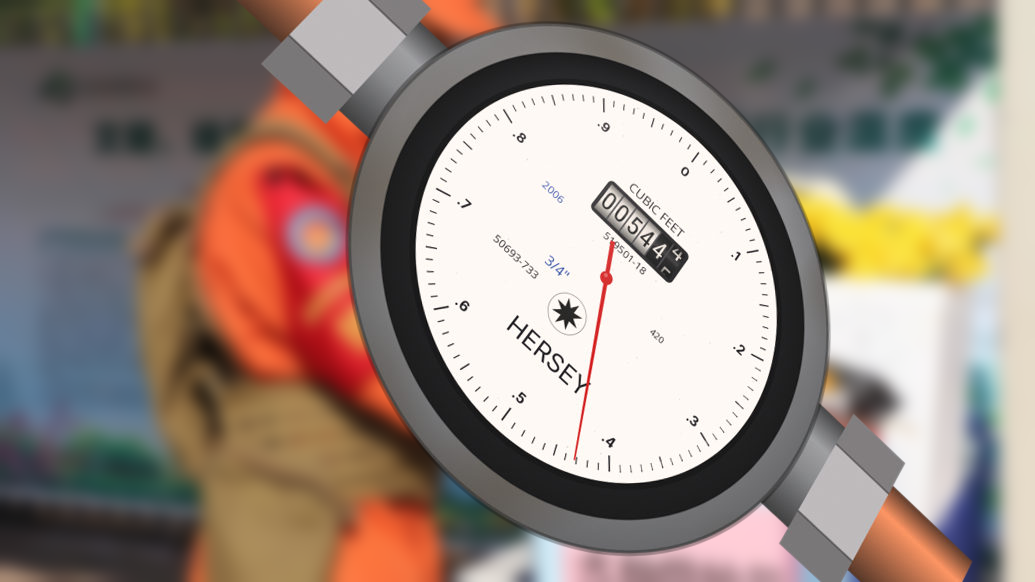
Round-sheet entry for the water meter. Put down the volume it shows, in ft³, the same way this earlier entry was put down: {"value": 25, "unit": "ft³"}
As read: {"value": 5444.43, "unit": "ft³"}
